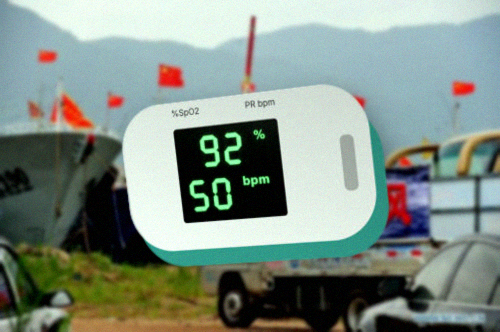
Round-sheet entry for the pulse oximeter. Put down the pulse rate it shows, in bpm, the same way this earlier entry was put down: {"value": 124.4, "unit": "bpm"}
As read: {"value": 50, "unit": "bpm"}
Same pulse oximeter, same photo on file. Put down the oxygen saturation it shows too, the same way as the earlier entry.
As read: {"value": 92, "unit": "%"}
